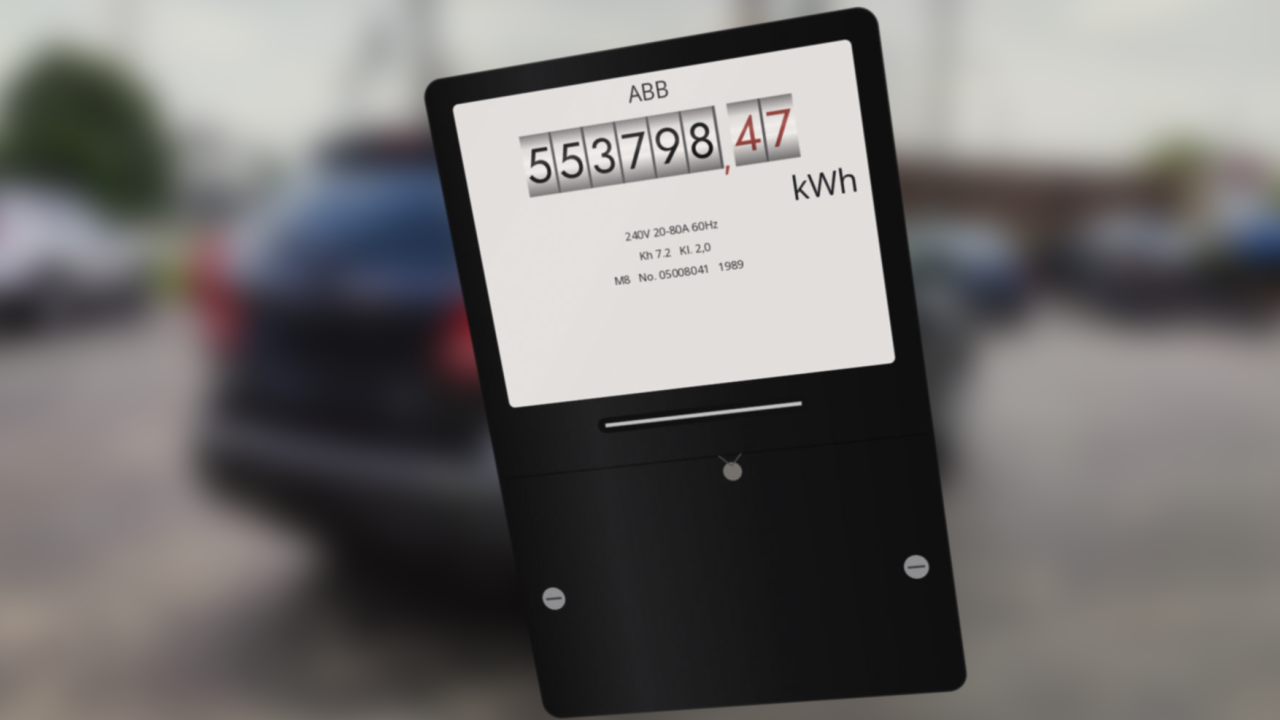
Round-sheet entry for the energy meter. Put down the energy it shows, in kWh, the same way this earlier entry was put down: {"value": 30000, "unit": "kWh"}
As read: {"value": 553798.47, "unit": "kWh"}
